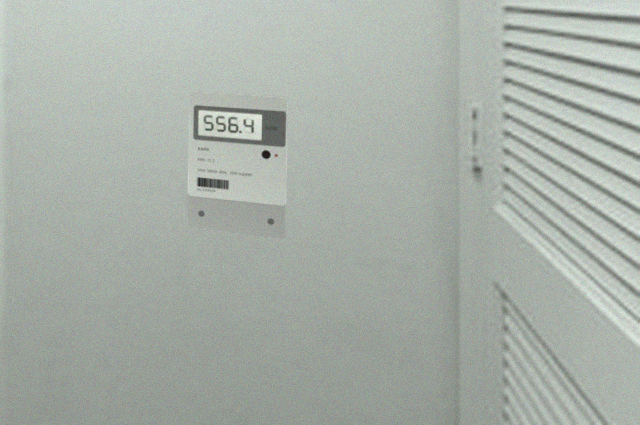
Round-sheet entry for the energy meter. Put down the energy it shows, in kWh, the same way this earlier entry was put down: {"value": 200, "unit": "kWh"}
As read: {"value": 556.4, "unit": "kWh"}
